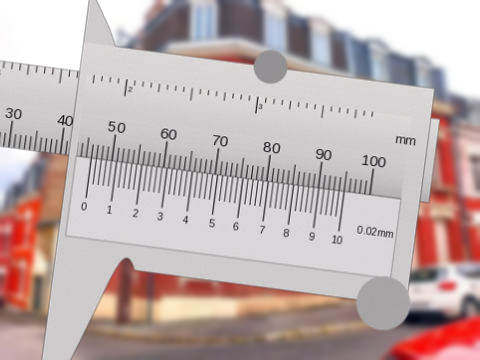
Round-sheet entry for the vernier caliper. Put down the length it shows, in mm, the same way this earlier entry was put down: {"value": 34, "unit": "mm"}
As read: {"value": 46.0, "unit": "mm"}
